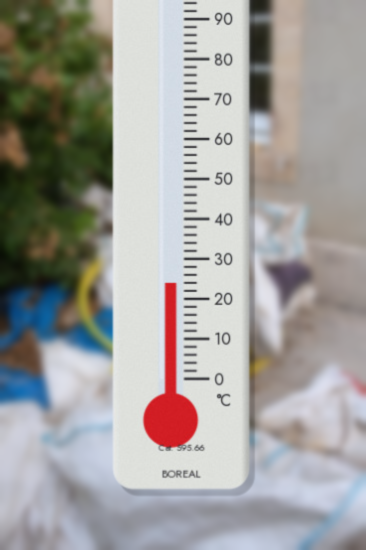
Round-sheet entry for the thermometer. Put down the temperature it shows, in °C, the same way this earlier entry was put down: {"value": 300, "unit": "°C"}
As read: {"value": 24, "unit": "°C"}
